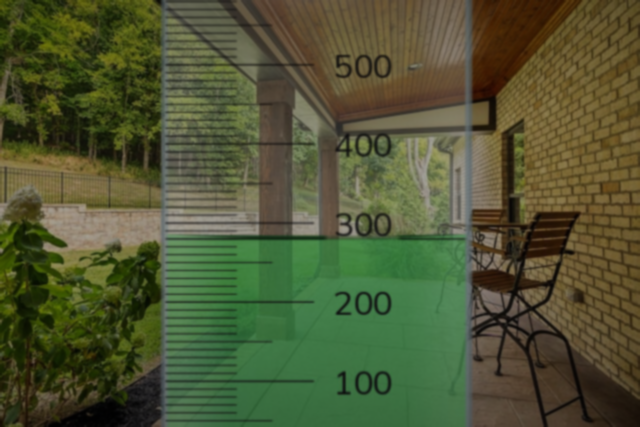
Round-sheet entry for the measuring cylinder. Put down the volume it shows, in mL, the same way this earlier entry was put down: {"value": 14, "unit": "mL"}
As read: {"value": 280, "unit": "mL"}
